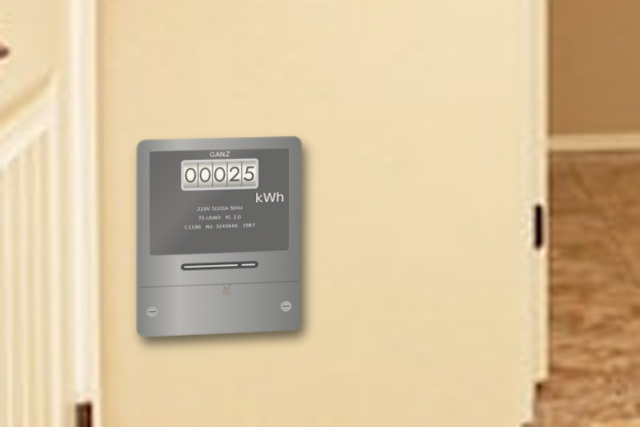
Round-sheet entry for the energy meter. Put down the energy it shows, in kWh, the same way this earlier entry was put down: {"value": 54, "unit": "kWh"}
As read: {"value": 25, "unit": "kWh"}
